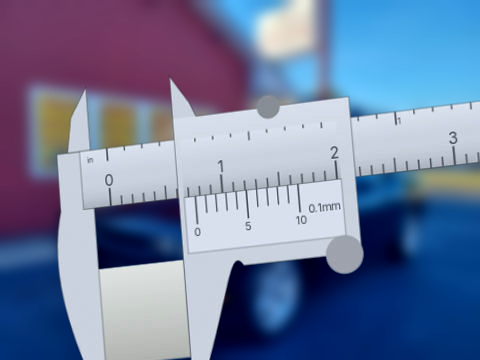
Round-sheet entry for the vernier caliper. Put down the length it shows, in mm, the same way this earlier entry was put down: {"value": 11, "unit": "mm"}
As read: {"value": 7.6, "unit": "mm"}
